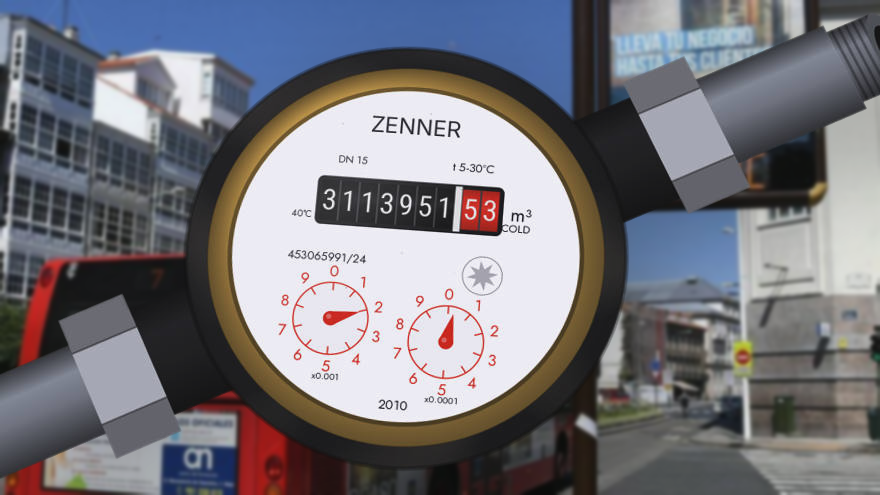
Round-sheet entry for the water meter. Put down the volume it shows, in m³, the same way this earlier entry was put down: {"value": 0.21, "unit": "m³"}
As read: {"value": 3113951.5320, "unit": "m³"}
